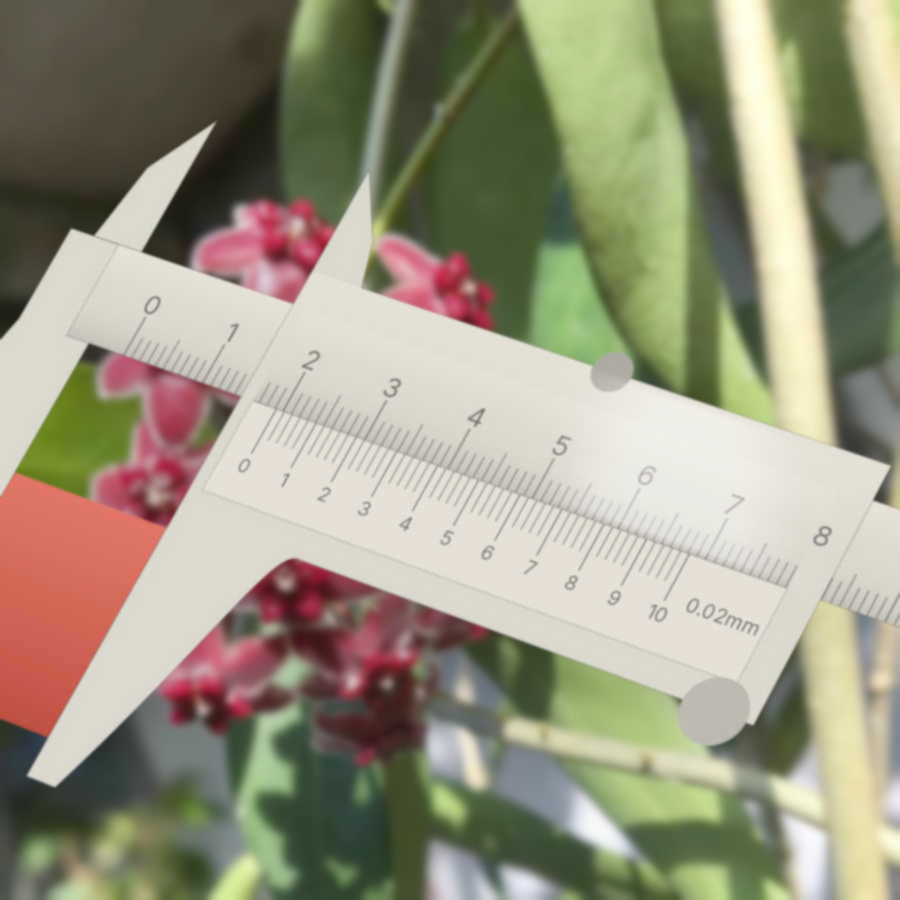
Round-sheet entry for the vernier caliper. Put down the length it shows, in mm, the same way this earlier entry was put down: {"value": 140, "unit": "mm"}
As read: {"value": 19.2, "unit": "mm"}
